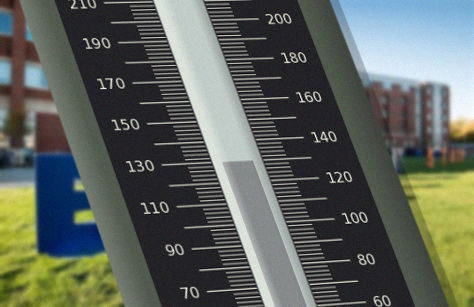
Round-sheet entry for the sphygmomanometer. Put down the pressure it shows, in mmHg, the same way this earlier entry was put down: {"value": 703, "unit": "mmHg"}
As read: {"value": 130, "unit": "mmHg"}
